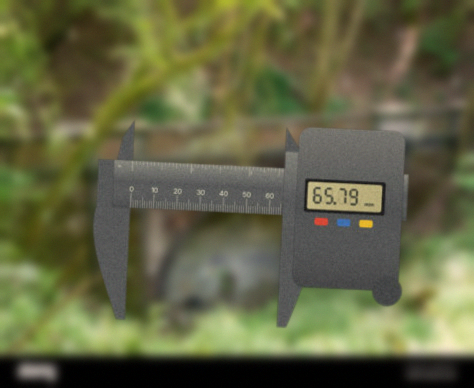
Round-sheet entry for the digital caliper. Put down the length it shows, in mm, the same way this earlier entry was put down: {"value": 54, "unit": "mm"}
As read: {"value": 65.79, "unit": "mm"}
